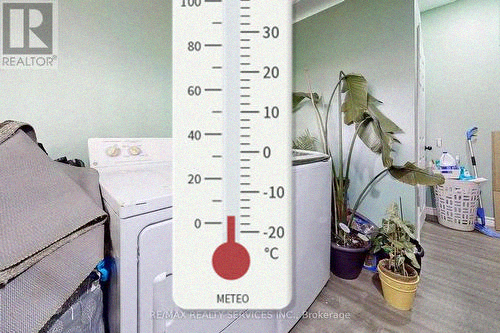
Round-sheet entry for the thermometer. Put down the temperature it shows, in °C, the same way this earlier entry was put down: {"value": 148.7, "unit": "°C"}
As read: {"value": -16, "unit": "°C"}
